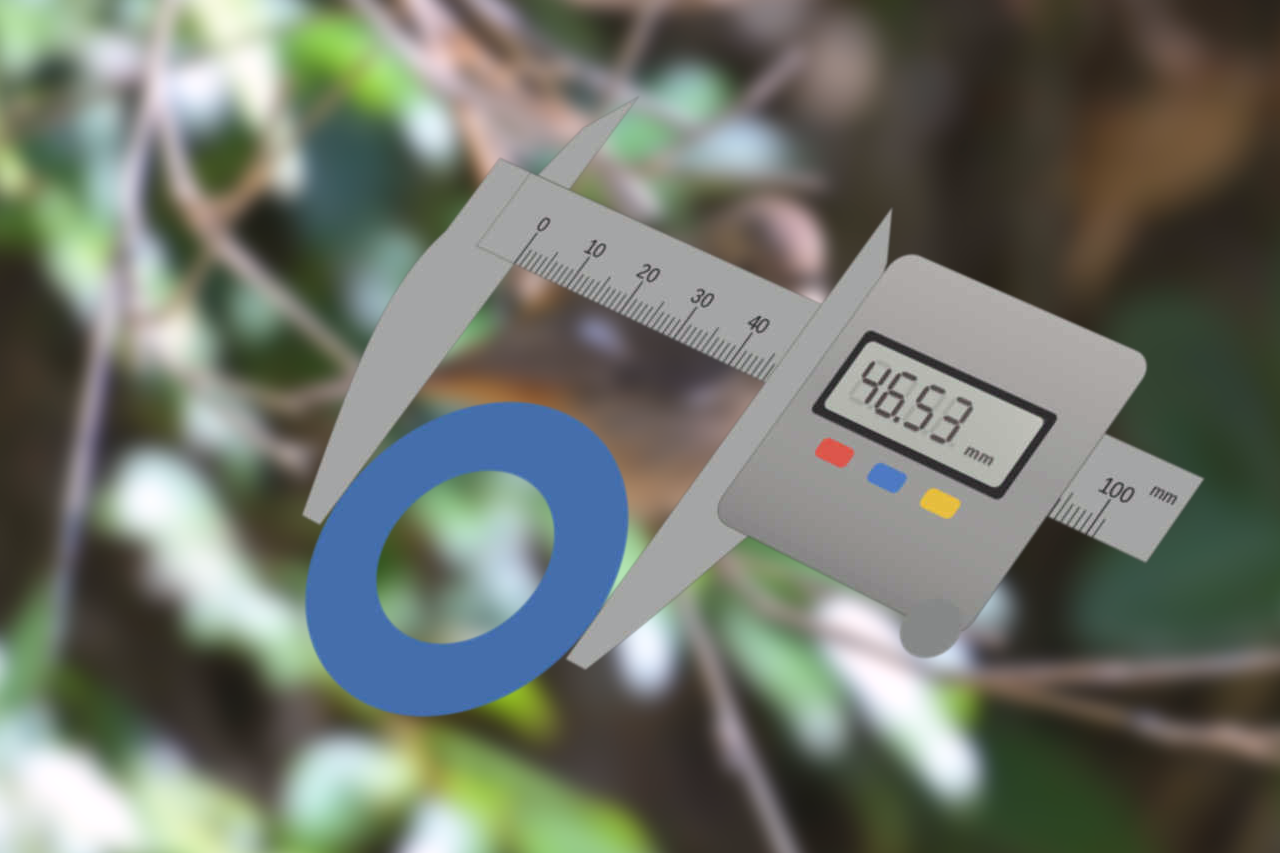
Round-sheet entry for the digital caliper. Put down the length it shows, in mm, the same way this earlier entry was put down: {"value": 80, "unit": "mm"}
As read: {"value": 46.53, "unit": "mm"}
